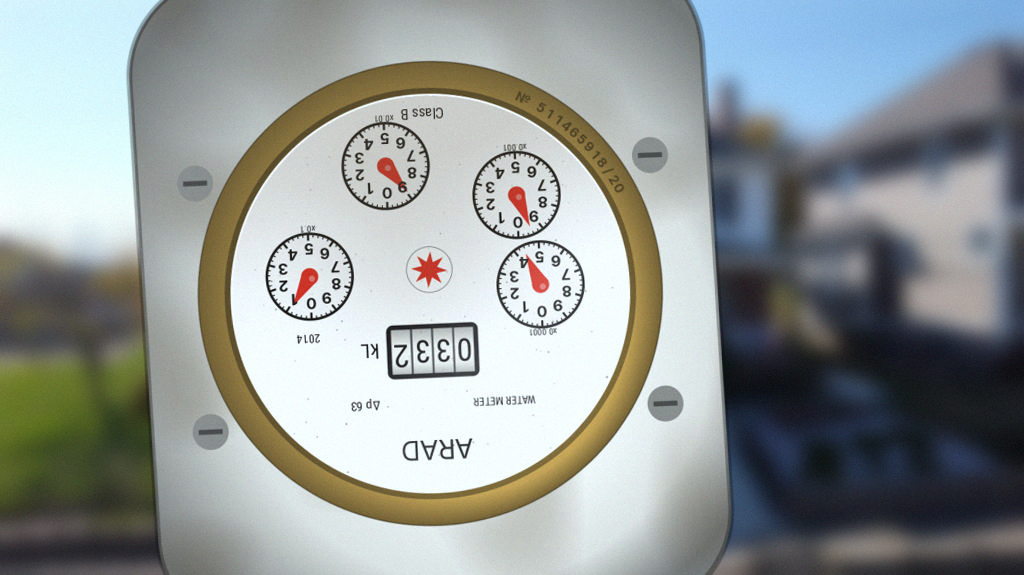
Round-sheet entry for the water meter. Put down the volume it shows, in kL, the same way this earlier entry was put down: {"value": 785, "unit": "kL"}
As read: {"value": 332.0894, "unit": "kL"}
